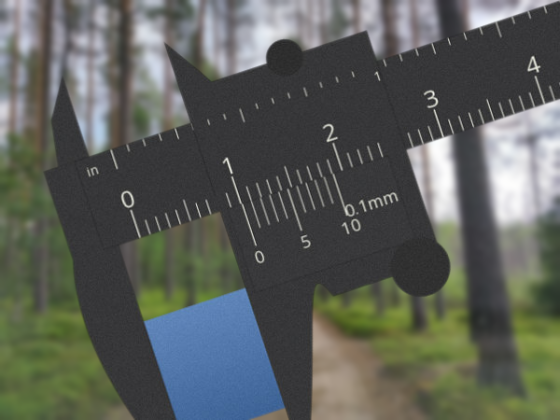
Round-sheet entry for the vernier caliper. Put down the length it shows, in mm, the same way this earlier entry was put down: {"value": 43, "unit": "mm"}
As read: {"value": 10.1, "unit": "mm"}
